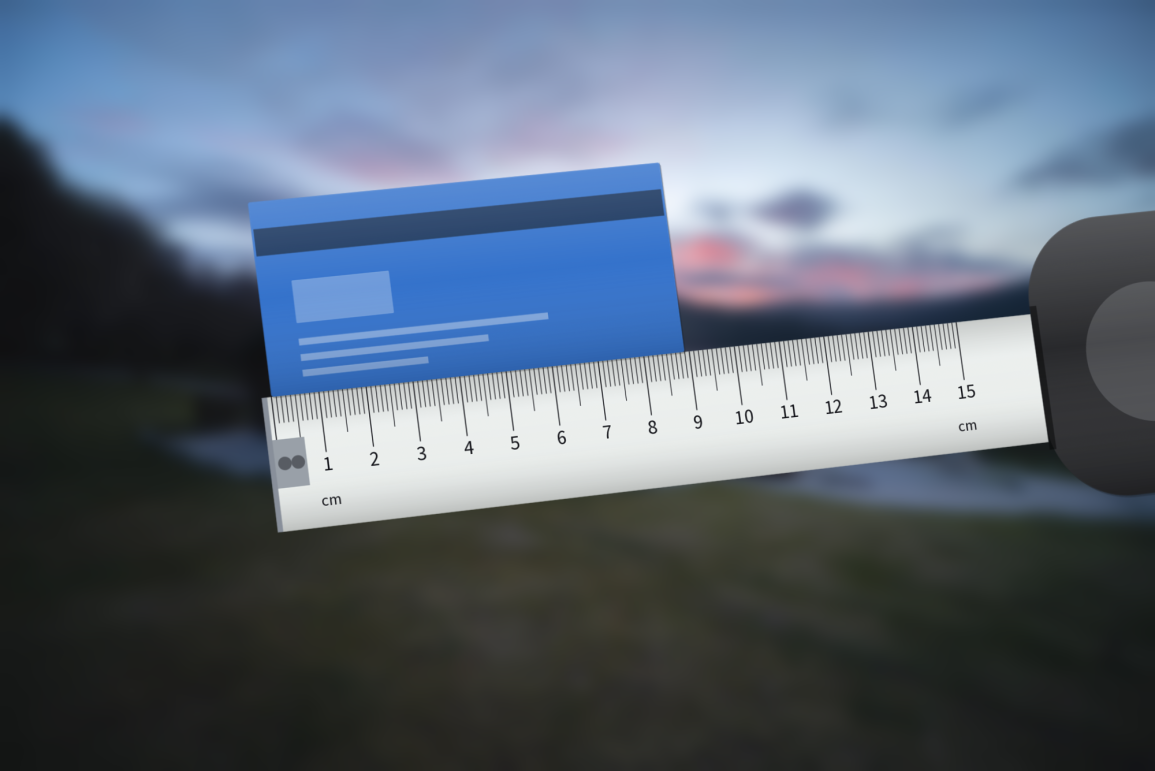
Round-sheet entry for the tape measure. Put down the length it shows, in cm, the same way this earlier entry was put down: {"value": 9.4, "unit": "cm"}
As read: {"value": 8.9, "unit": "cm"}
